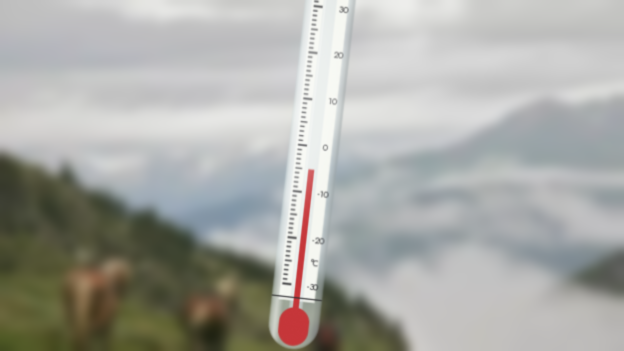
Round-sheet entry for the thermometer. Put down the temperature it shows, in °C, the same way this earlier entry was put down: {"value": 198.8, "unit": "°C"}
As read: {"value": -5, "unit": "°C"}
